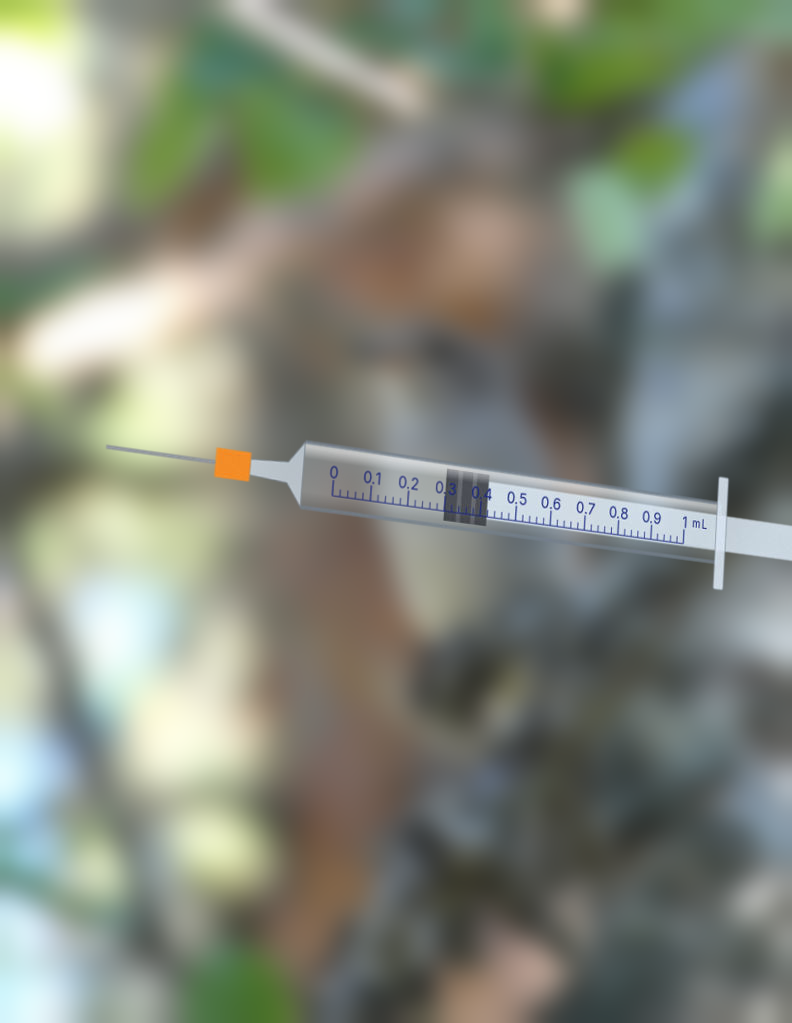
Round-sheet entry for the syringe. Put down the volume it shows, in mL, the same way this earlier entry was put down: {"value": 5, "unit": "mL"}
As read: {"value": 0.3, "unit": "mL"}
